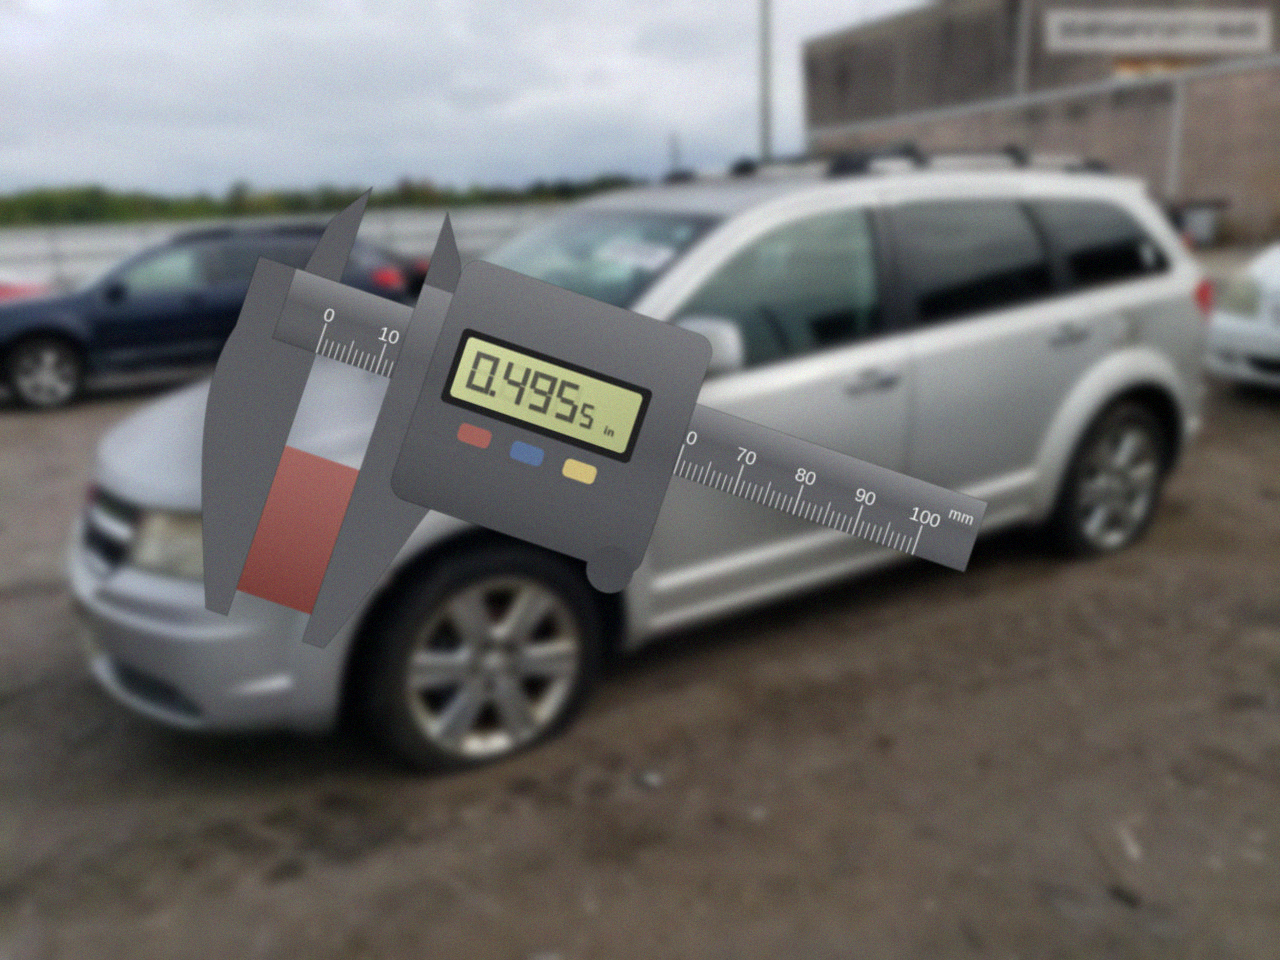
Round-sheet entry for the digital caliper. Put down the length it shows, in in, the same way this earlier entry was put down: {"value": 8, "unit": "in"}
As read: {"value": 0.4955, "unit": "in"}
